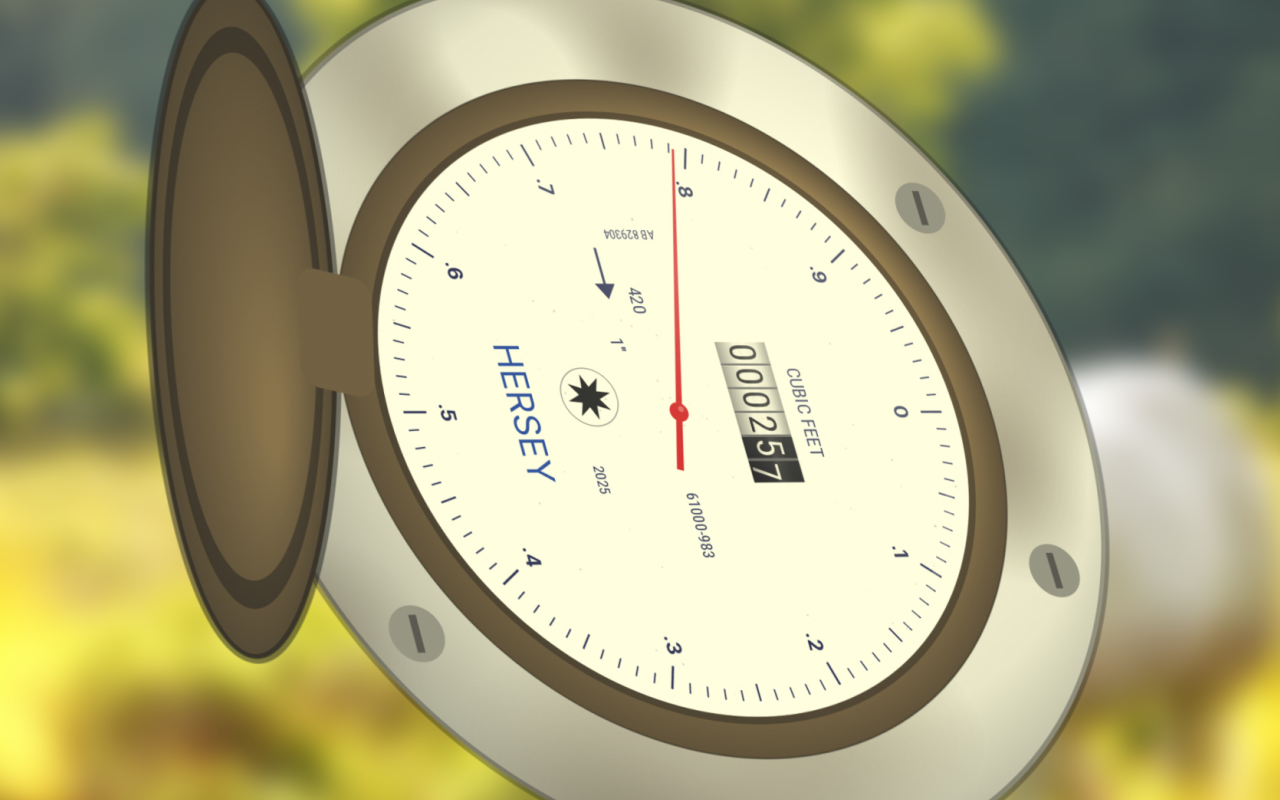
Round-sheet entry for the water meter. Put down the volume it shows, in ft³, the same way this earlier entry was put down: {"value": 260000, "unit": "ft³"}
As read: {"value": 256.79, "unit": "ft³"}
